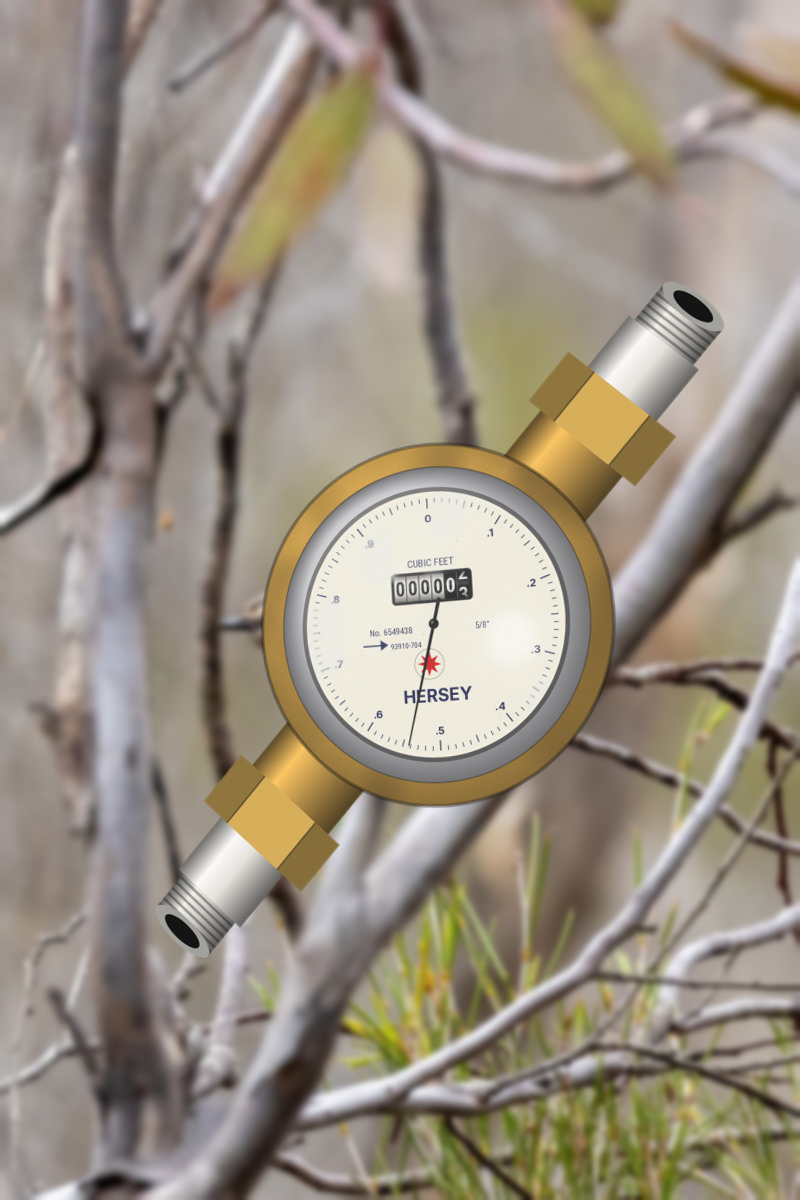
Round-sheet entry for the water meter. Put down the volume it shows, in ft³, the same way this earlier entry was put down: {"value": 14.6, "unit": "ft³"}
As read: {"value": 2.54, "unit": "ft³"}
